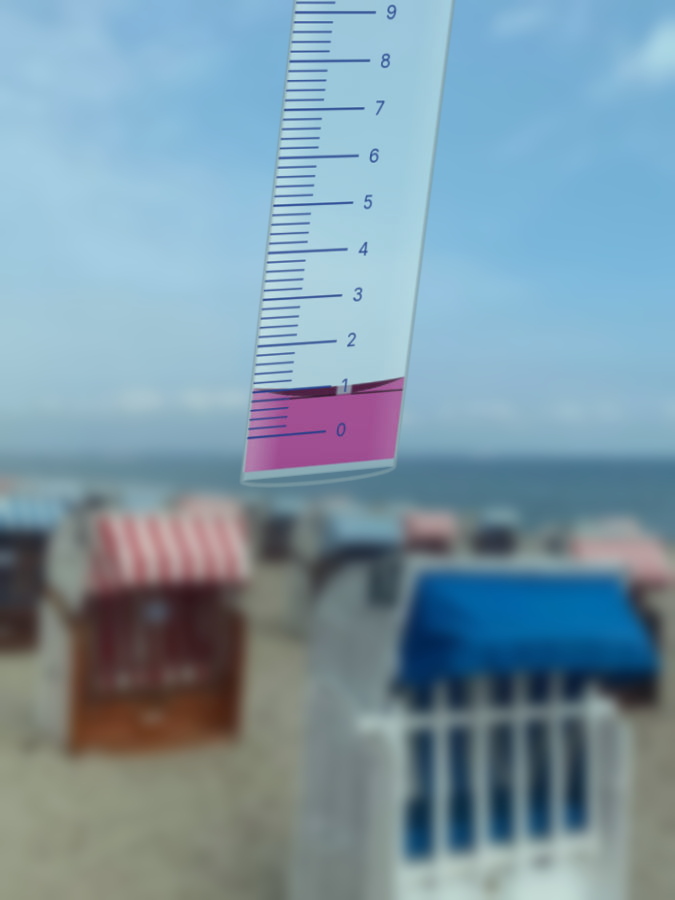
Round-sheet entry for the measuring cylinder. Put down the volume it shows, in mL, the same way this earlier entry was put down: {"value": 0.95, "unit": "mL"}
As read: {"value": 0.8, "unit": "mL"}
